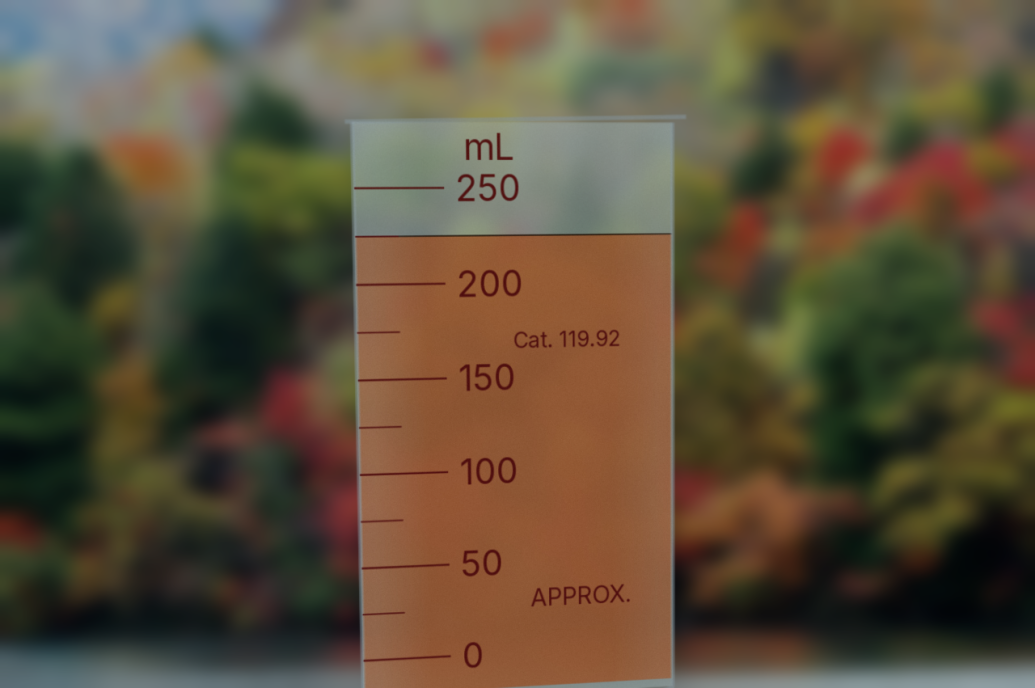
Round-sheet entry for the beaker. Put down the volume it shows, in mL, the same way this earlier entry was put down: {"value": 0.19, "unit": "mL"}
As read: {"value": 225, "unit": "mL"}
